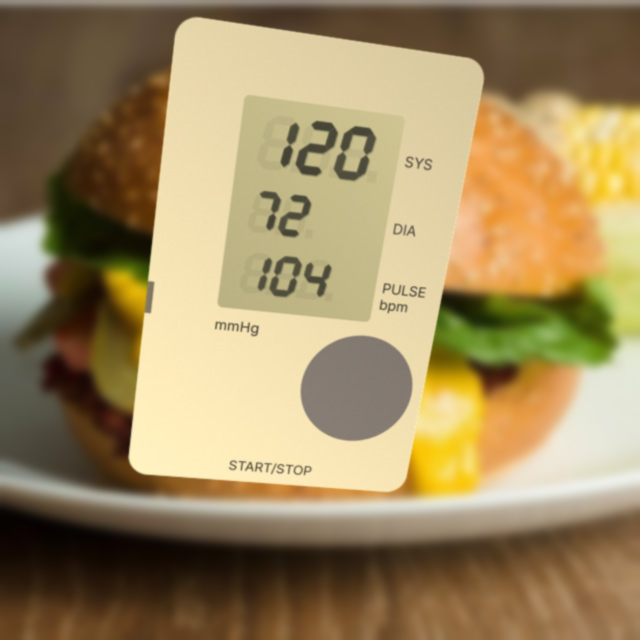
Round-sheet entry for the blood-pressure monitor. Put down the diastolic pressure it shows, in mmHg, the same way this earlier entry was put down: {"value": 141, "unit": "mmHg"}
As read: {"value": 72, "unit": "mmHg"}
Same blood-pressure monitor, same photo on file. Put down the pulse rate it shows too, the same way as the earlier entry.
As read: {"value": 104, "unit": "bpm"}
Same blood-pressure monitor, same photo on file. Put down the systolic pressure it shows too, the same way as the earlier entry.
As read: {"value": 120, "unit": "mmHg"}
